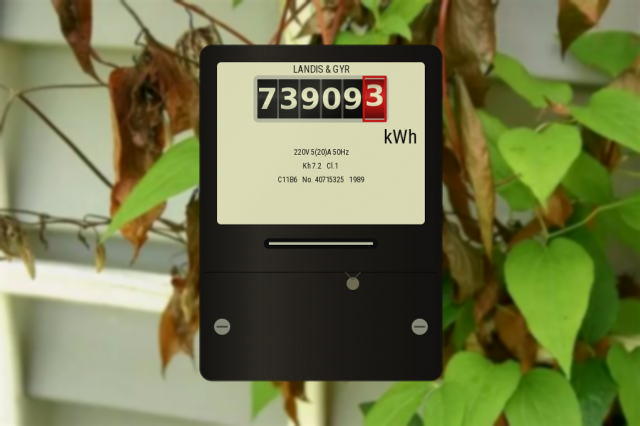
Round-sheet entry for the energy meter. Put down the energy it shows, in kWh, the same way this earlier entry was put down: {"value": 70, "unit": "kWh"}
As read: {"value": 73909.3, "unit": "kWh"}
